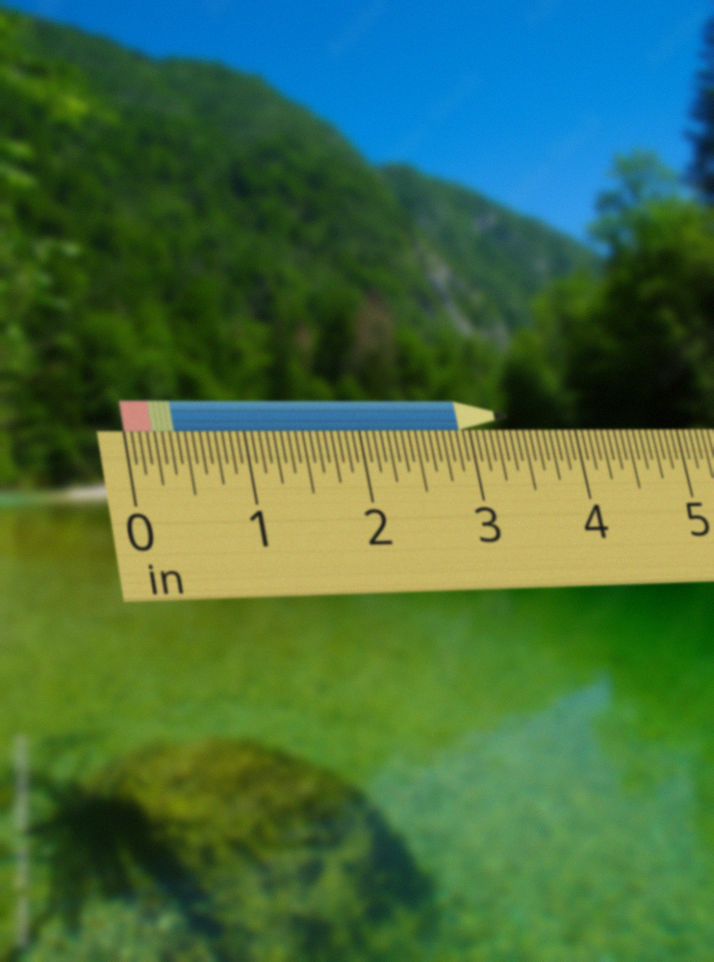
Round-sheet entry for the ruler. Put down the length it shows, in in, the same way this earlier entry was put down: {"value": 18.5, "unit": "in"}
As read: {"value": 3.375, "unit": "in"}
